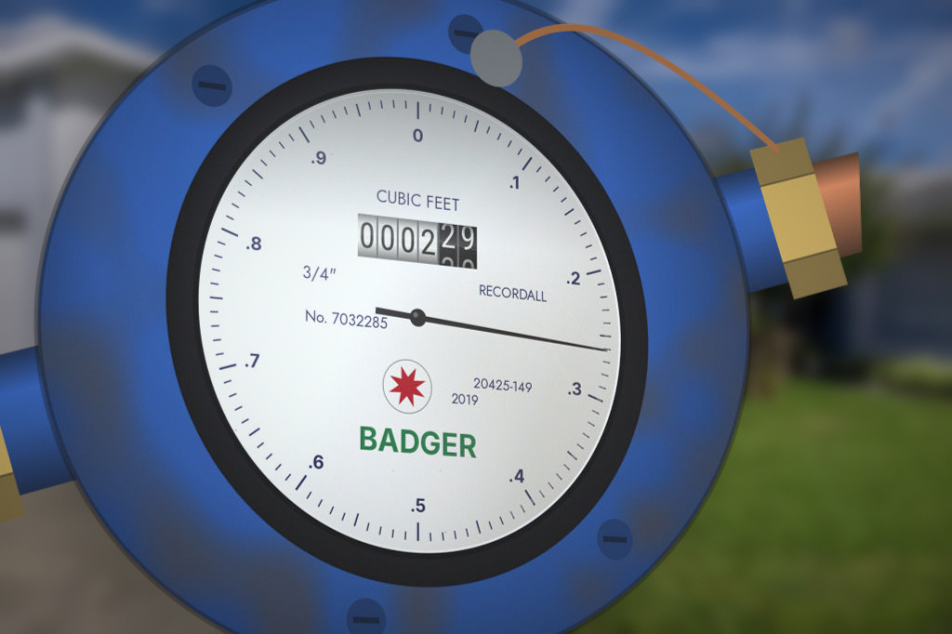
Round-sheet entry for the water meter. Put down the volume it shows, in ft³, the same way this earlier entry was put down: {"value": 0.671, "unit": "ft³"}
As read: {"value": 229.26, "unit": "ft³"}
